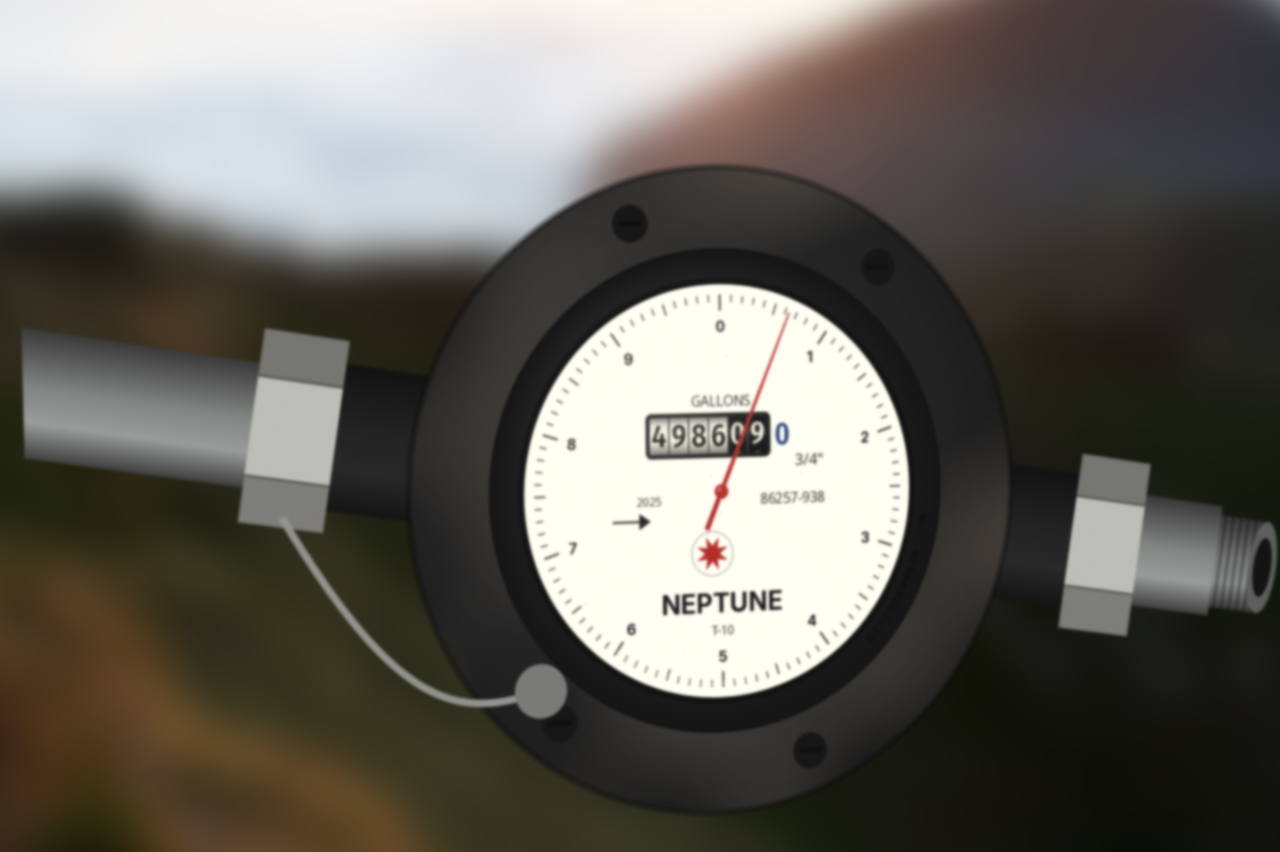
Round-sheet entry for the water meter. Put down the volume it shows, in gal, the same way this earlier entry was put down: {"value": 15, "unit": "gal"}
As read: {"value": 4986090.6, "unit": "gal"}
